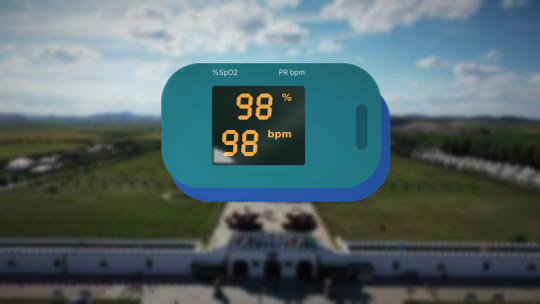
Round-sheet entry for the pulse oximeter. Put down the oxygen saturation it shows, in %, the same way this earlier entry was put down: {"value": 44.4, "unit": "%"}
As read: {"value": 98, "unit": "%"}
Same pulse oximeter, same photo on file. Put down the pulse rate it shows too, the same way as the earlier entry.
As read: {"value": 98, "unit": "bpm"}
